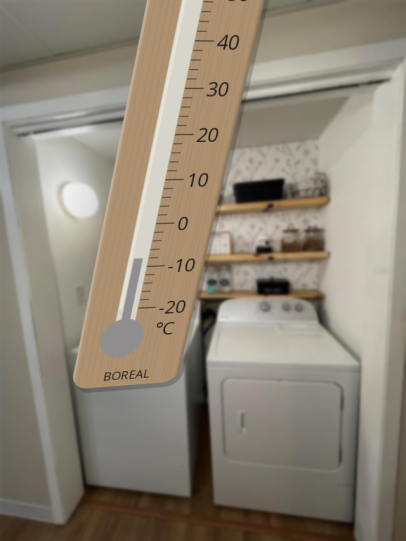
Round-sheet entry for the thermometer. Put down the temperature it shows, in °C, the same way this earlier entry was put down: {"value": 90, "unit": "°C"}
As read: {"value": -8, "unit": "°C"}
